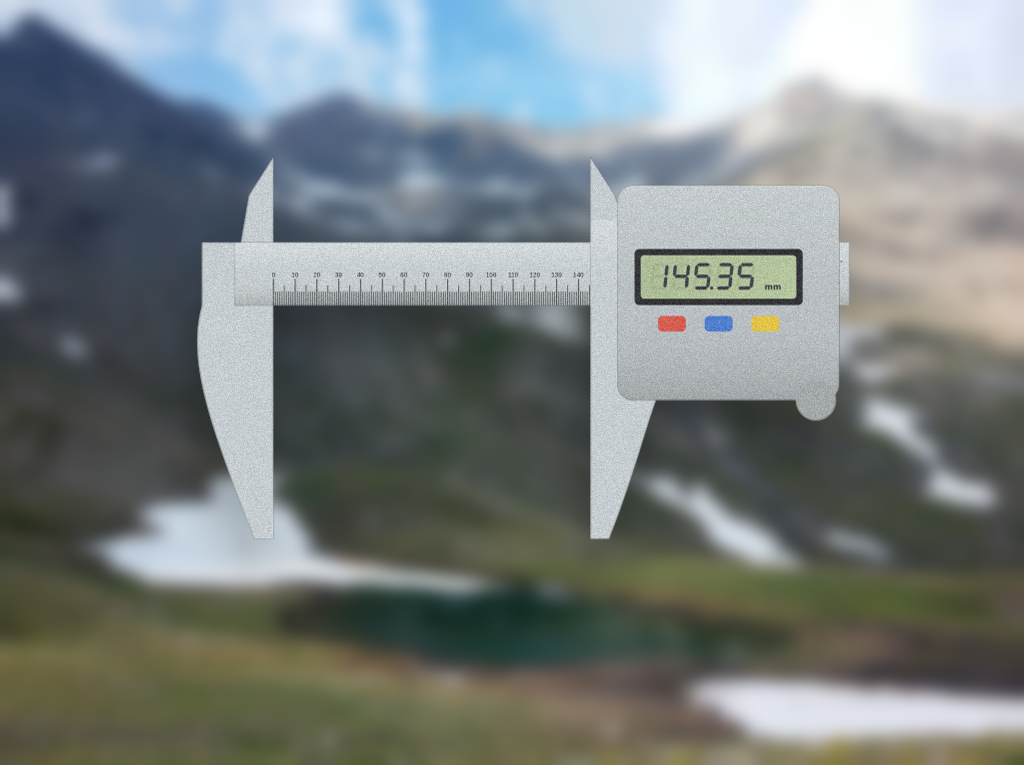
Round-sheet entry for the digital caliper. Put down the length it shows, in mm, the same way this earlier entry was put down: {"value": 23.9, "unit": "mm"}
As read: {"value": 145.35, "unit": "mm"}
